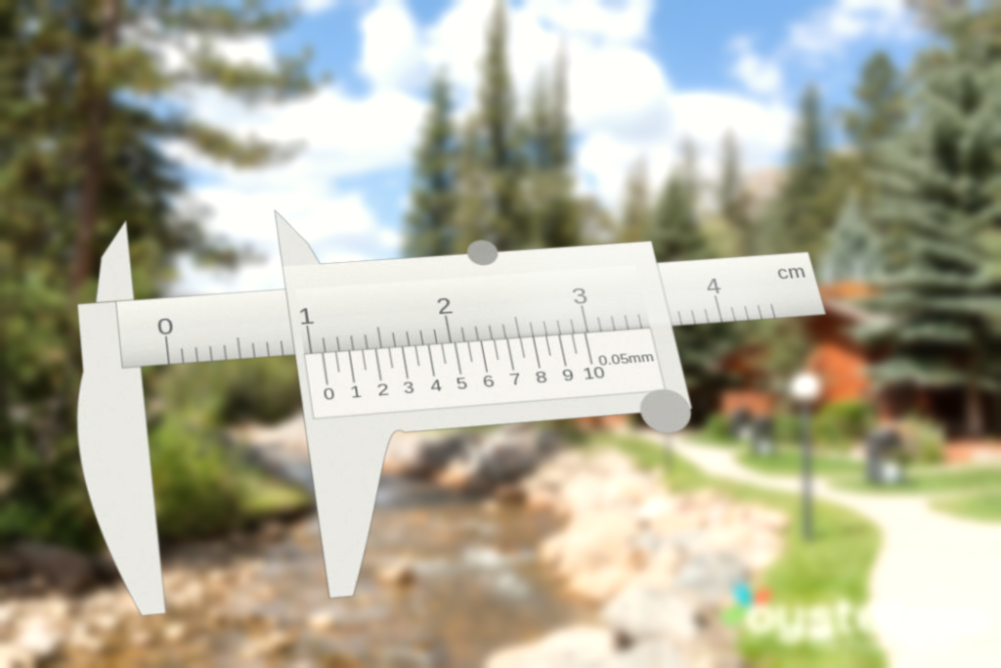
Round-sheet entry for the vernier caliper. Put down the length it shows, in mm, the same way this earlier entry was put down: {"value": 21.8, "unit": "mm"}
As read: {"value": 10.8, "unit": "mm"}
